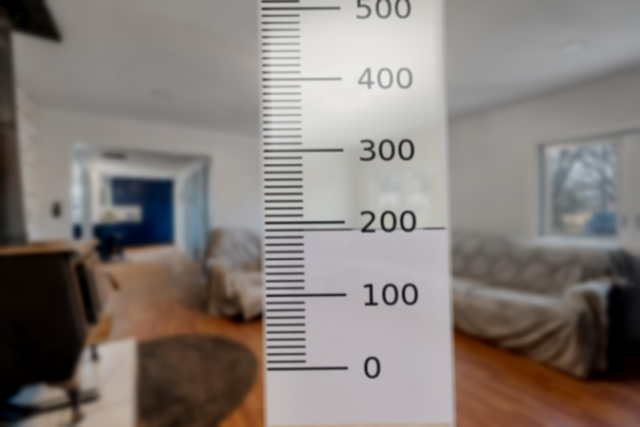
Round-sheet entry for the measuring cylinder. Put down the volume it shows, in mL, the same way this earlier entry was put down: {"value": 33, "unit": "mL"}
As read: {"value": 190, "unit": "mL"}
